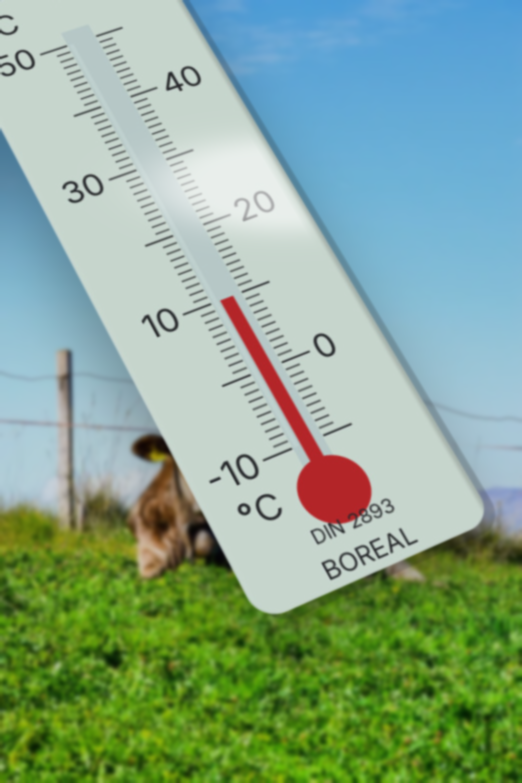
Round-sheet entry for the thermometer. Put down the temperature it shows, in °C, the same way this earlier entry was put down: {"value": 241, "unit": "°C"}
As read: {"value": 10, "unit": "°C"}
